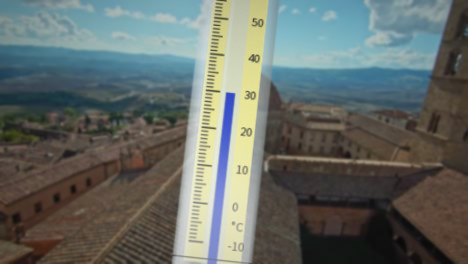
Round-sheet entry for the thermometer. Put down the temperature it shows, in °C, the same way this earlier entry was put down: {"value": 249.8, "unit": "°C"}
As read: {"value": 30, "unit": "°C"}
